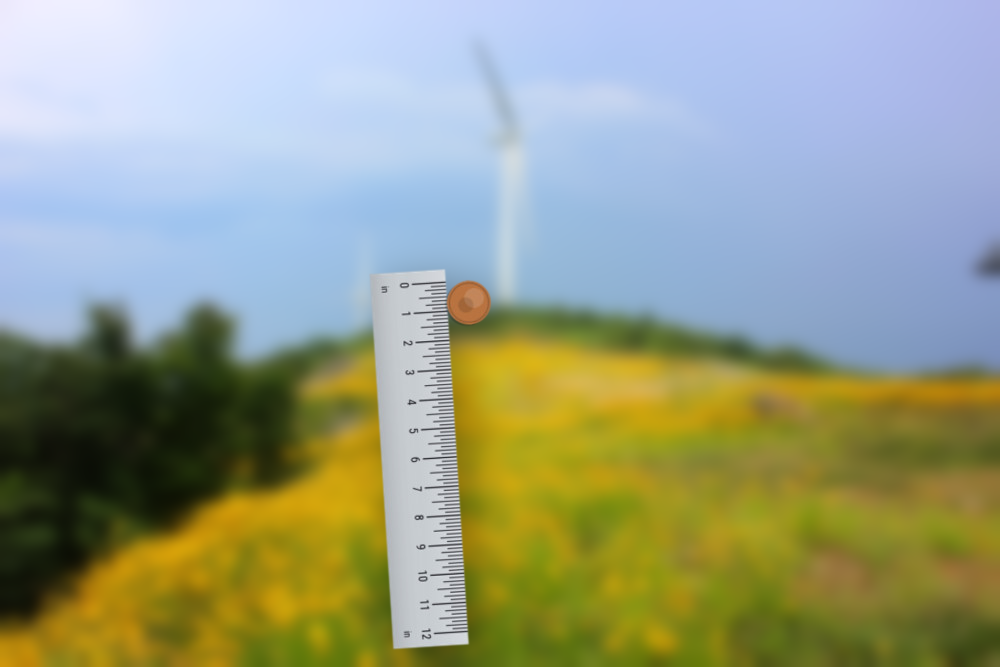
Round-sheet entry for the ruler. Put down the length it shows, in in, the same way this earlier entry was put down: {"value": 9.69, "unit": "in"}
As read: {"value": 1.5, "unit": "in"}
